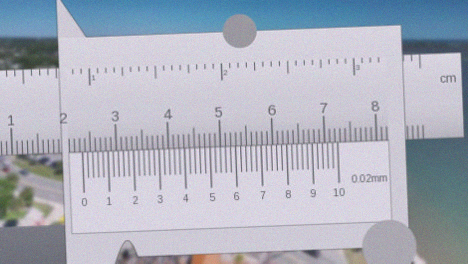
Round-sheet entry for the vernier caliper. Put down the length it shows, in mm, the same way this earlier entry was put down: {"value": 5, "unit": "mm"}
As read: {"value": 23.5, "unit": "mm"}
